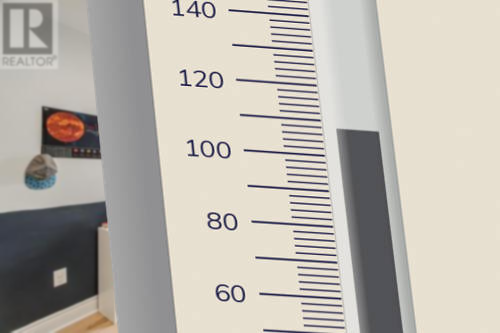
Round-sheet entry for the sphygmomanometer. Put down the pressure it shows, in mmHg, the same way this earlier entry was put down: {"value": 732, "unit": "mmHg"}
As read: {"value": 108, "unit": "mmHg"}
